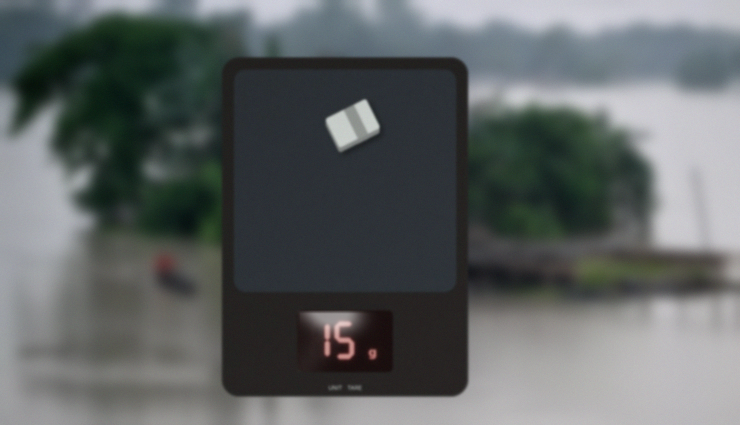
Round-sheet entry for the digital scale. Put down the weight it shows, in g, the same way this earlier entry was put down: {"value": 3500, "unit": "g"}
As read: {"value": 15, "unit": "g"}
